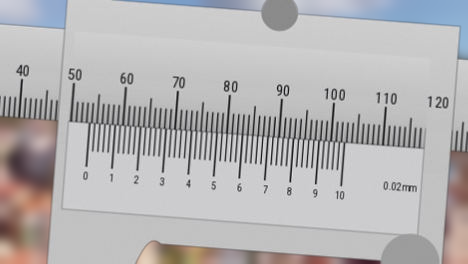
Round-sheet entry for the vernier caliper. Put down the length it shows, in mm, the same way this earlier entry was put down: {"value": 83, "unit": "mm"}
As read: {"value": 53.6, "unit": "mm"}
